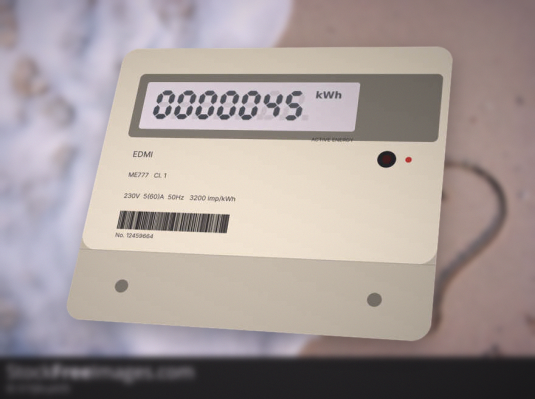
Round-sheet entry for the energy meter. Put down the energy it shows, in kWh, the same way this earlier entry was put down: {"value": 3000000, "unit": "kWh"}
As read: {"value": 45, "unit": "kWh"}
